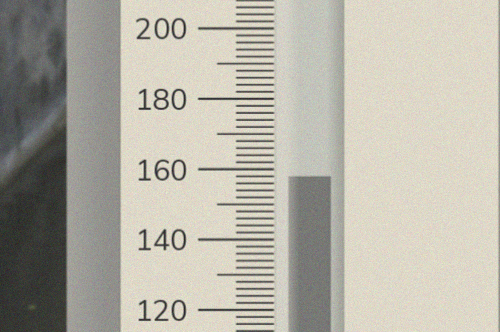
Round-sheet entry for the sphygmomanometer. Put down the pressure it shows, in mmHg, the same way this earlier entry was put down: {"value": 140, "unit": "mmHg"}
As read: {"value": 158, "unit": "mmHg"}
